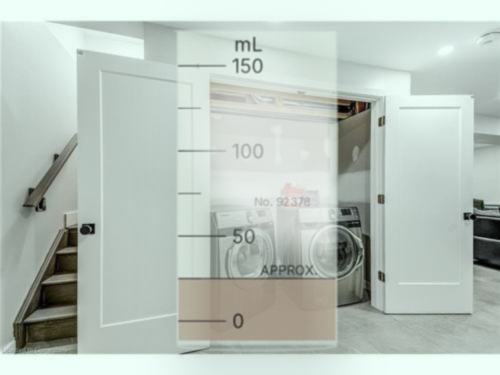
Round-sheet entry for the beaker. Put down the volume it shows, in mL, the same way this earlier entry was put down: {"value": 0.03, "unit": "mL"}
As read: {"value": 25, "unit": "mL"}
